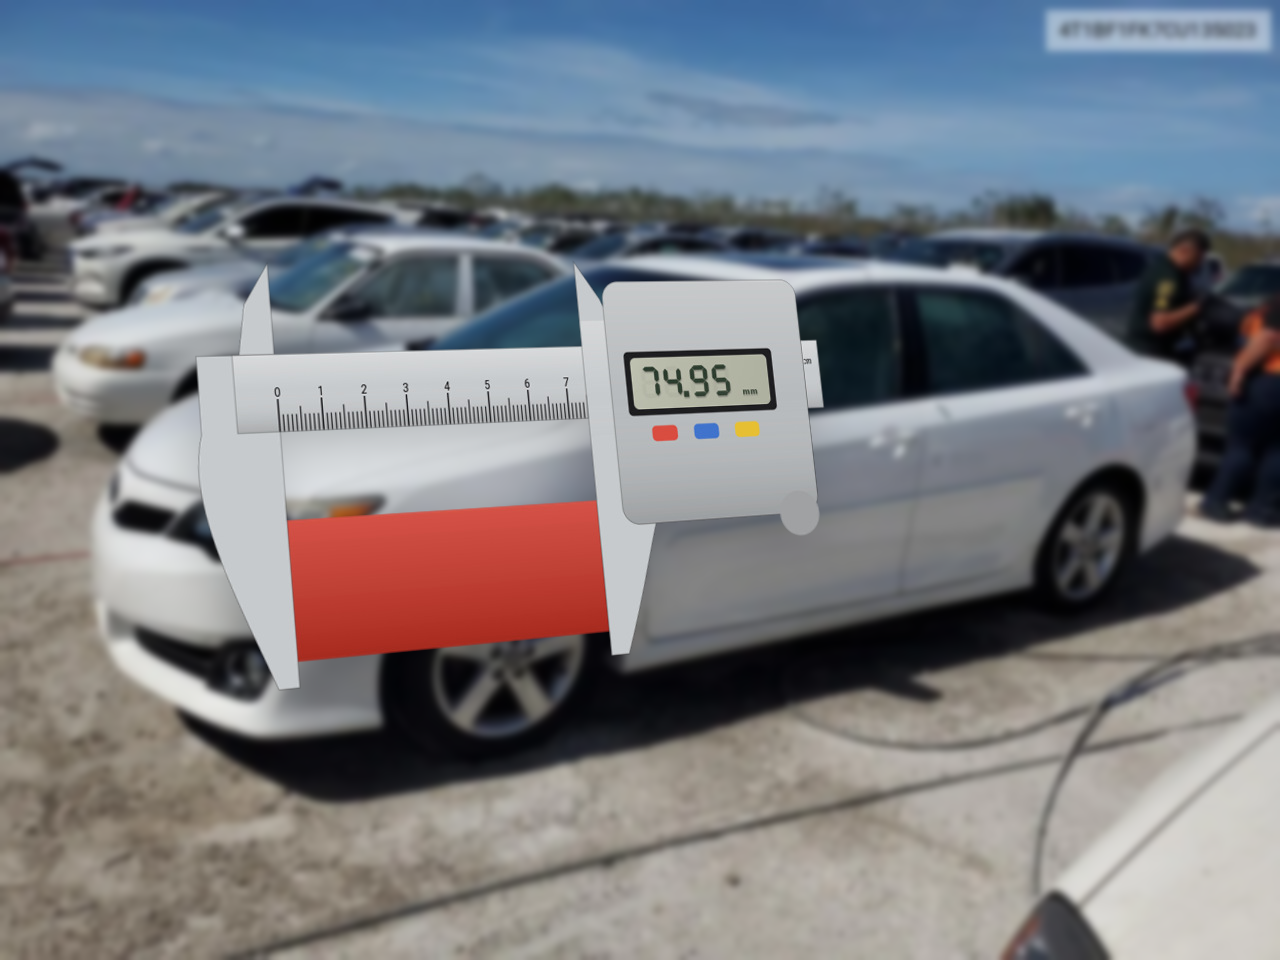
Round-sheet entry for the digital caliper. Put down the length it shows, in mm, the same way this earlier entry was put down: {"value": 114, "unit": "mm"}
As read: {"value": 74.95, "unit": "mm"}
